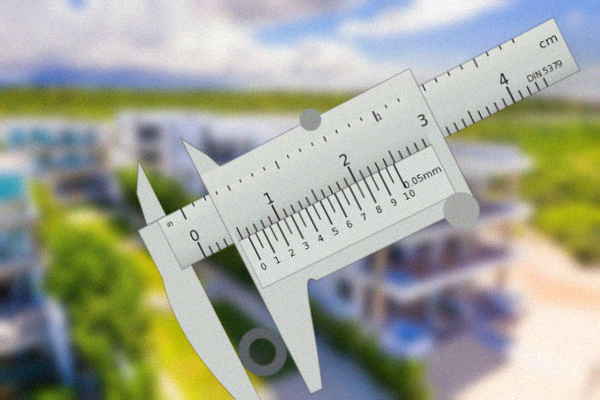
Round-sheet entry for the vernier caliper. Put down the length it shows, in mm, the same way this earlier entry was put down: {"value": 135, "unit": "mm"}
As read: {"value": 5.8, "unit": "mm"}
